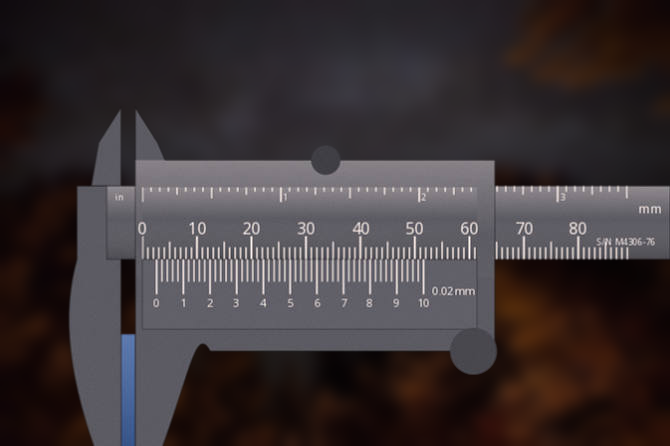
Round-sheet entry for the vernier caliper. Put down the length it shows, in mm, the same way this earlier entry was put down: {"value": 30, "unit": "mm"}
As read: {"value": 2.6, "unit": "mm"}
